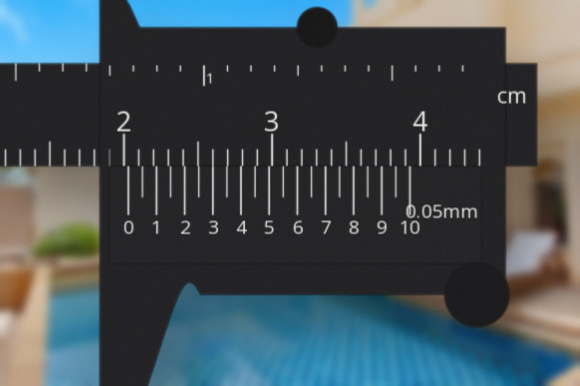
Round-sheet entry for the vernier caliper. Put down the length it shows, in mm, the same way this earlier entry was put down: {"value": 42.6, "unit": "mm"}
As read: {"value": 20.3, "unit": "mm"}
